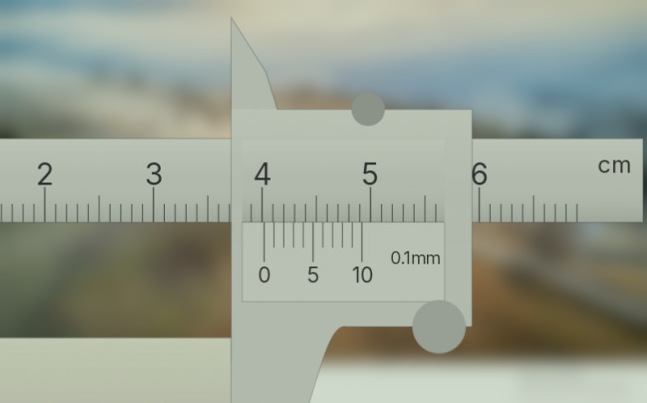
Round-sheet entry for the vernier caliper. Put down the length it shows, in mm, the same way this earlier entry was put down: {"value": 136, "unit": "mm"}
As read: {"value": 40.2, "unit": "mm"}
